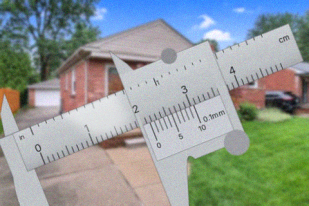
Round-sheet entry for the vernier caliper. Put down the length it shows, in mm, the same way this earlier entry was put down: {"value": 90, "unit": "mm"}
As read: {"value": 21.6, "unit": "mm"}
